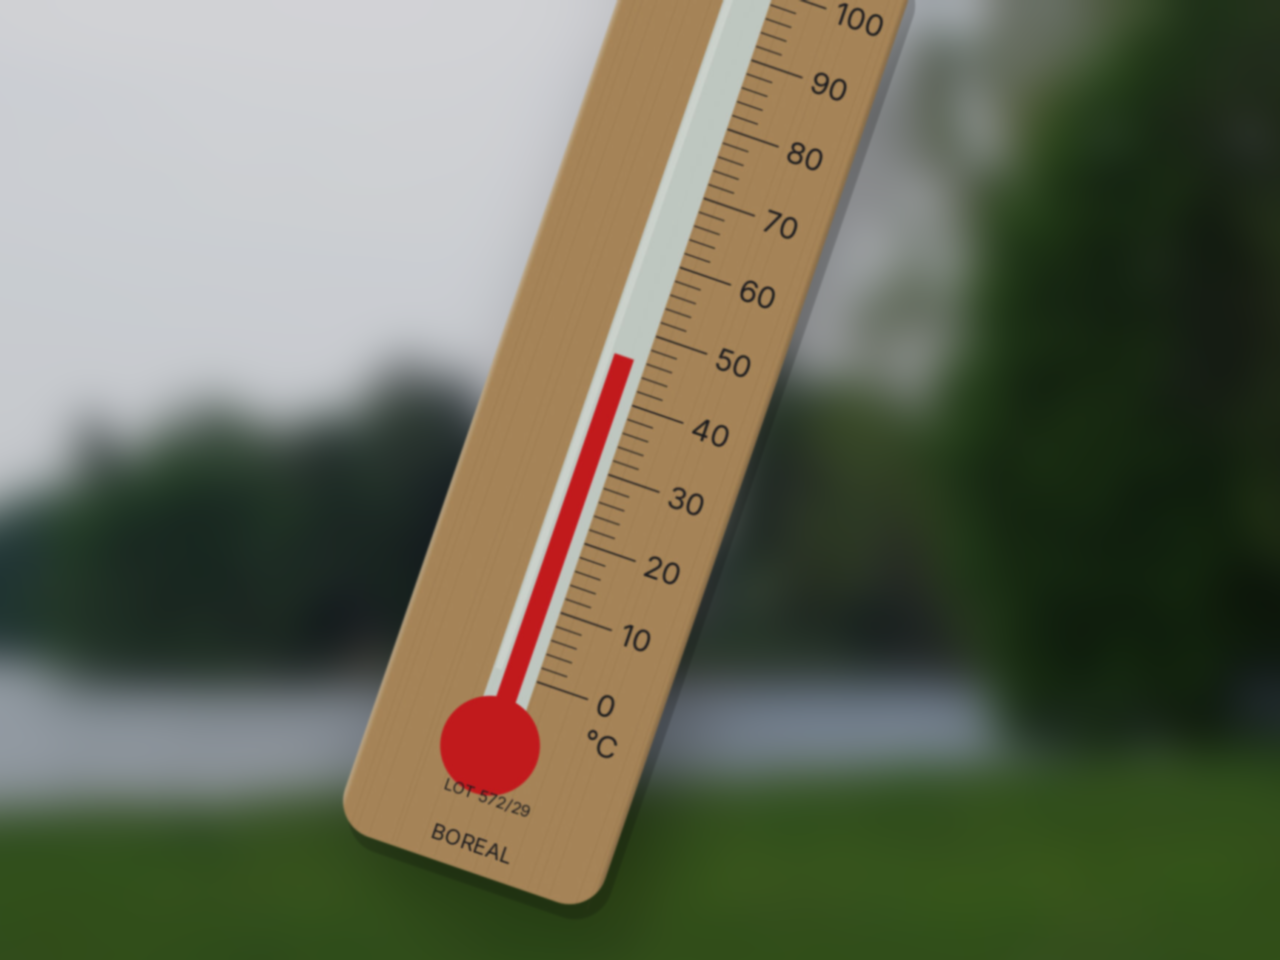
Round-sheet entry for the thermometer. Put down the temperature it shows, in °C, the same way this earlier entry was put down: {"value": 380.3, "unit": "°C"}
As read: {"value": 46, "unit": "°C"}
